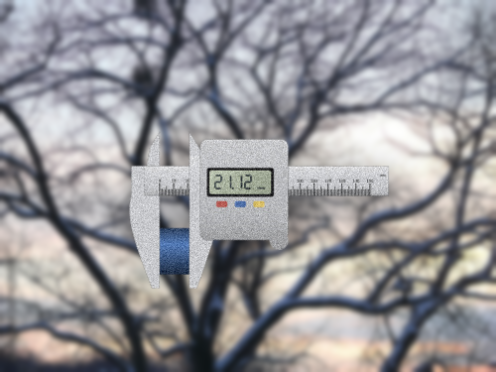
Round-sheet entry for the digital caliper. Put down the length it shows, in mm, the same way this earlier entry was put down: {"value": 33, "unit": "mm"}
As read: {"value": 21.12, "unit": "mm"}
